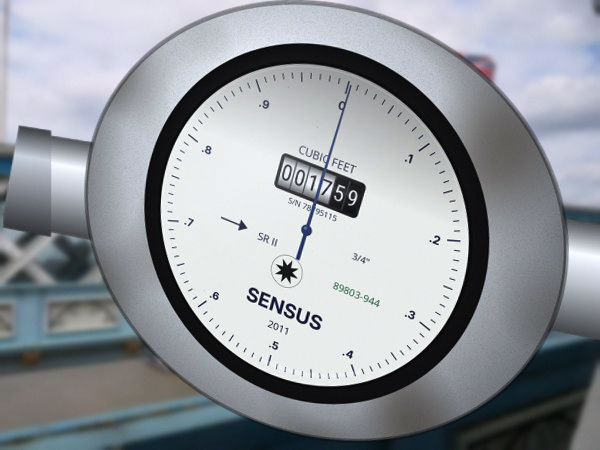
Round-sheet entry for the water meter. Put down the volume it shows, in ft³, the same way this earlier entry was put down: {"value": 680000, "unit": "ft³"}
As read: {"value": 1759.00, "unit": "ft³"}
